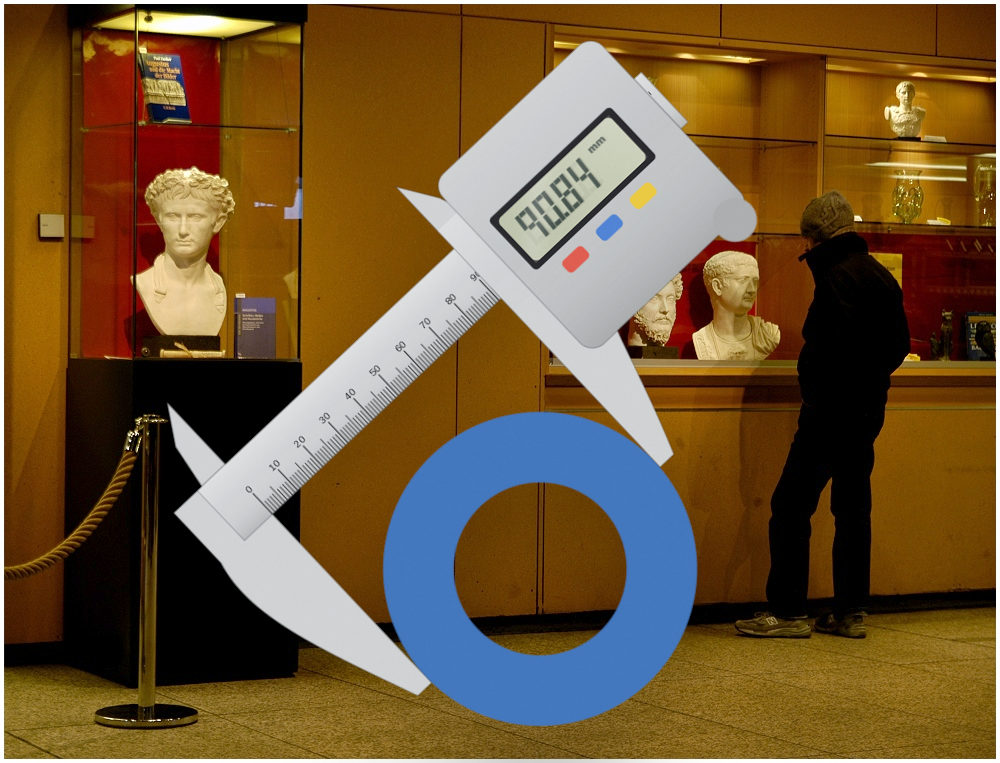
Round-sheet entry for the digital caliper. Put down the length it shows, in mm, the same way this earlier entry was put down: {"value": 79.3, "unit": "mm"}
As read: {"value": 90.84, "unit": "mm"}
